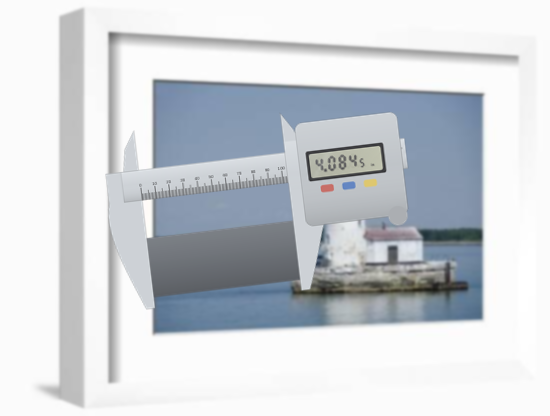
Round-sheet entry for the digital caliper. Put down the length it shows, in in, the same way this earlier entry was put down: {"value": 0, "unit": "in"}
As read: {"value": 4.0845, "unit": "in"}
